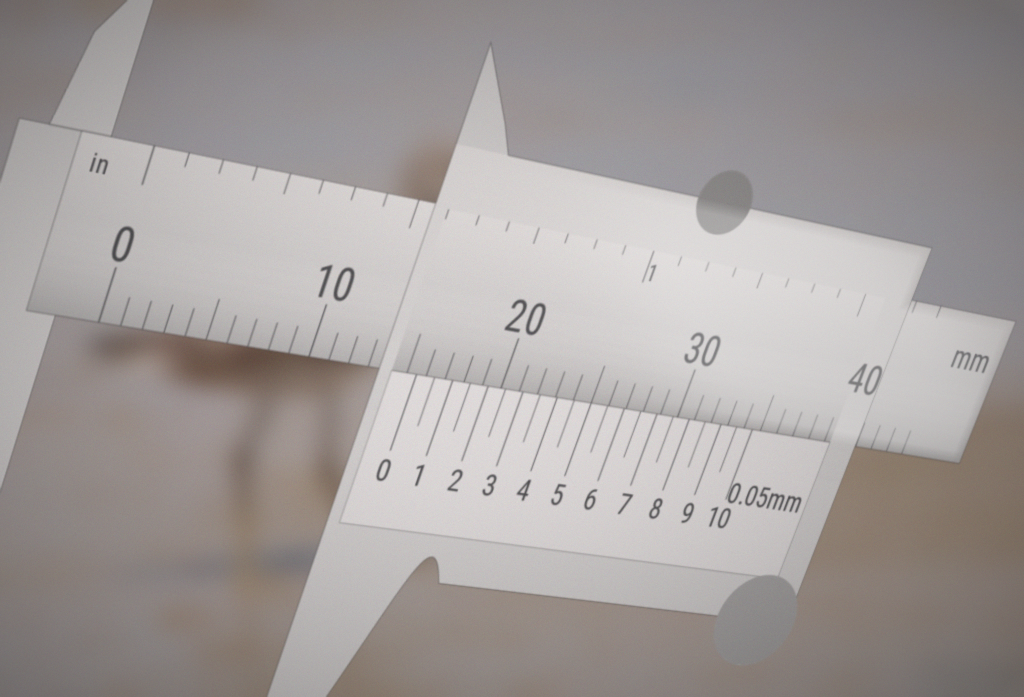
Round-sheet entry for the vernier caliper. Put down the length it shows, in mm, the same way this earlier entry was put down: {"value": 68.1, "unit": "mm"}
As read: {"value": 15.5, "unit": "mm"}
